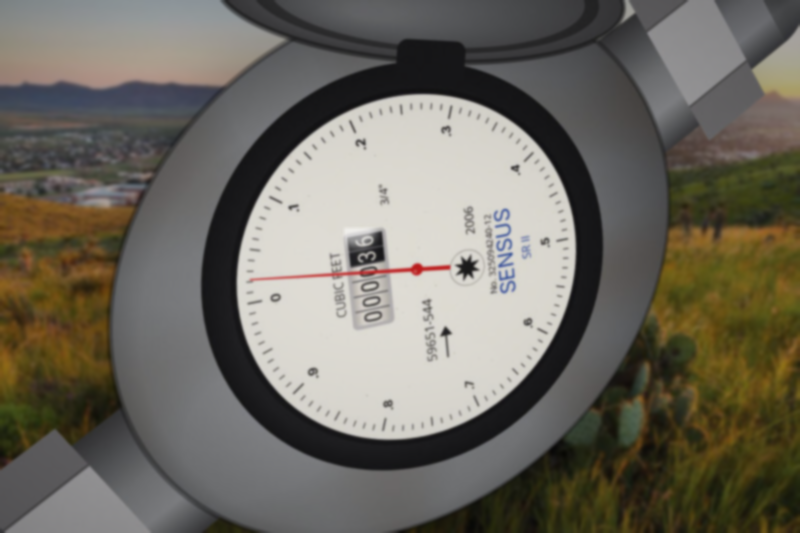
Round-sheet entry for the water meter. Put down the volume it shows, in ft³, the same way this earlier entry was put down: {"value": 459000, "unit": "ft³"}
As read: {"value": 36.02, "unit": "ft³"}
